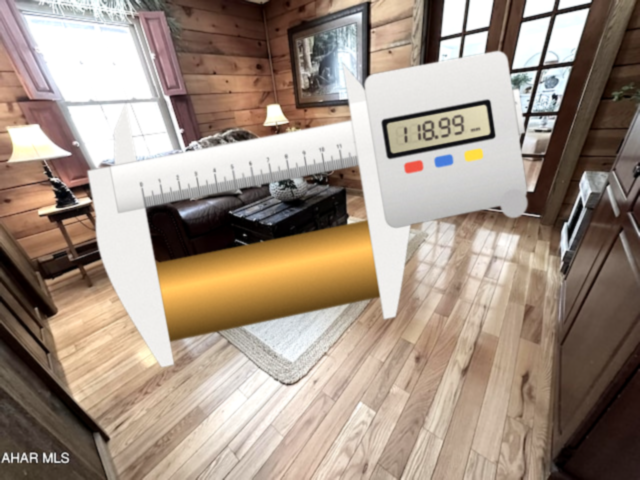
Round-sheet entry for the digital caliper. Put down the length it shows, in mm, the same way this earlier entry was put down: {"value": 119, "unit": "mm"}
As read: {"value": 118.99, "unit": "mm"}
